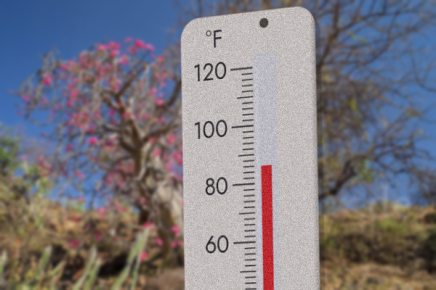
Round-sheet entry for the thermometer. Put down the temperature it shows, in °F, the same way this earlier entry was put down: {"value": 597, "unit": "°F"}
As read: {"value": 86, "unit": "°F"}
